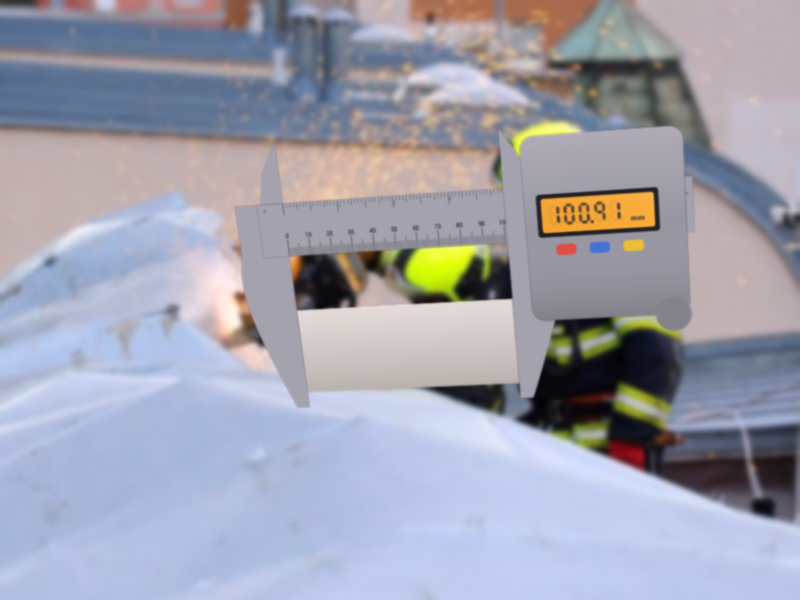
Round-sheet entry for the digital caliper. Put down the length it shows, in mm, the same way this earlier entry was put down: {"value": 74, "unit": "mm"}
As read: {"value": 100.91, "unit": "mm"}
